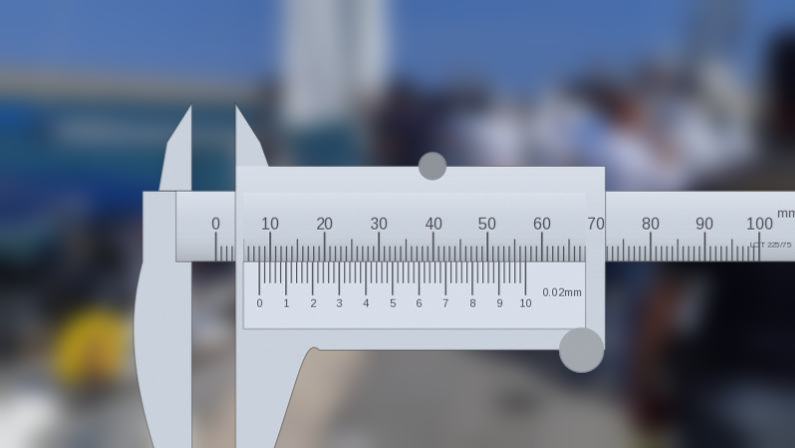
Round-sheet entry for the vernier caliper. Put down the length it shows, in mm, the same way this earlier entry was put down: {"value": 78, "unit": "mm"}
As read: {"value": 8.0, "unit": "mm"}
